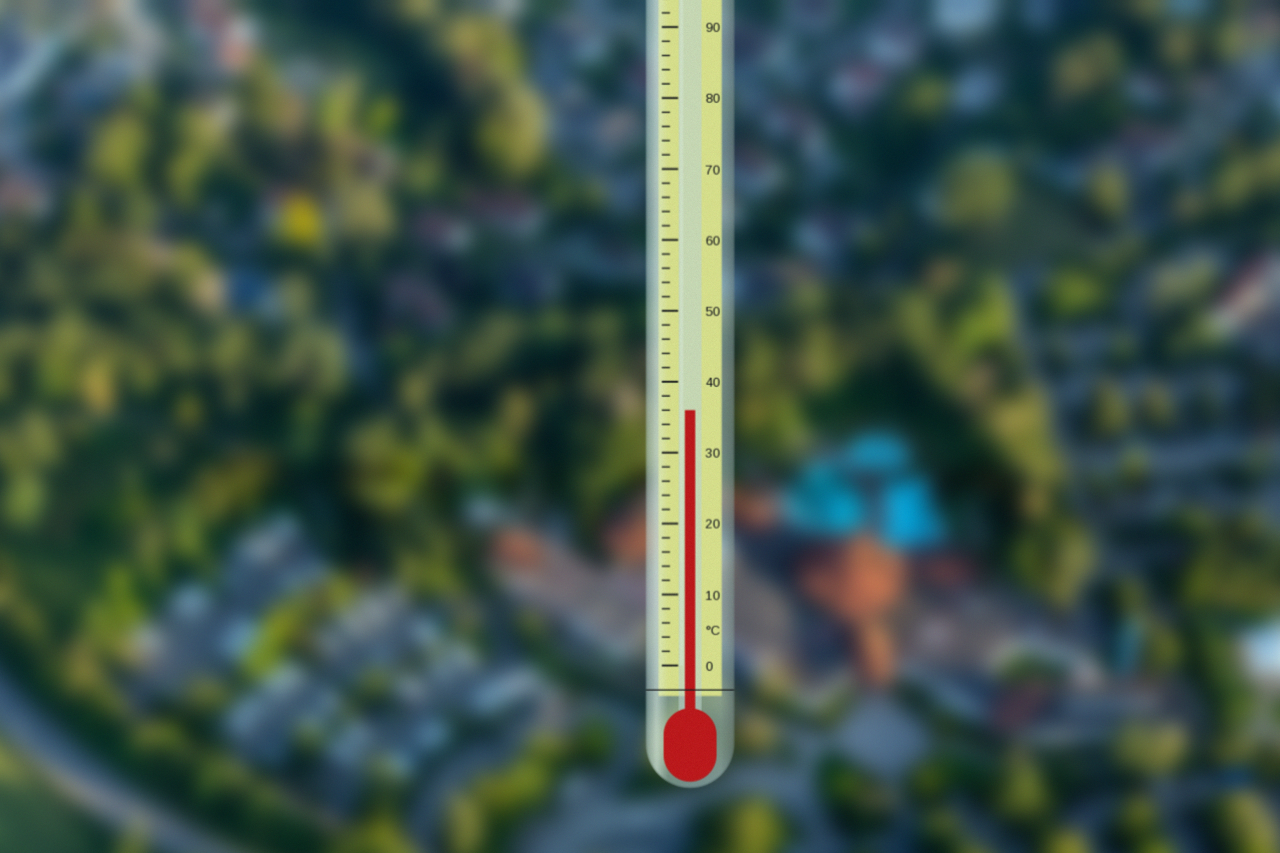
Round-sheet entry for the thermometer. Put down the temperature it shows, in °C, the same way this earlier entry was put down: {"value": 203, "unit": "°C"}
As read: {"value": 36, "unit": "°C"}
